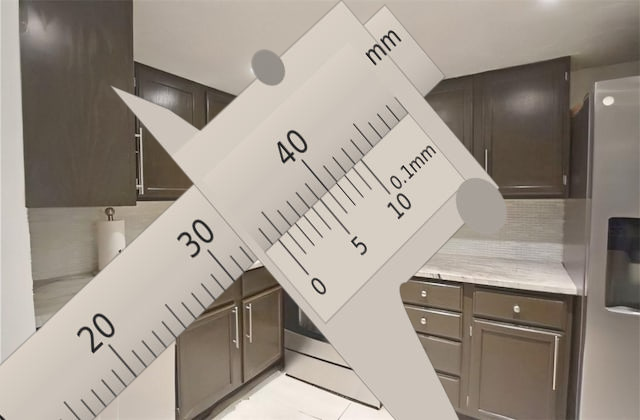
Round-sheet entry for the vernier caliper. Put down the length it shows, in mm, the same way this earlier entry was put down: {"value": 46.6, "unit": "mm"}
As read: {"value": 34.6, "unit": "mm"}
